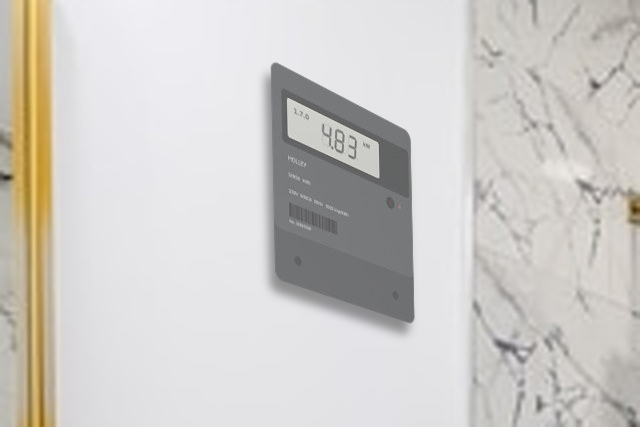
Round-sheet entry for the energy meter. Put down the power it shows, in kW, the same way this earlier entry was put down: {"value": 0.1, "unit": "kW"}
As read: {"value": 4.83, "unit": "kW"}
